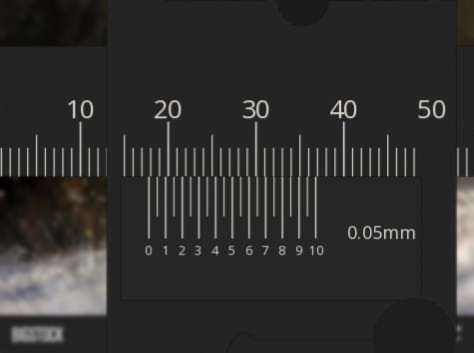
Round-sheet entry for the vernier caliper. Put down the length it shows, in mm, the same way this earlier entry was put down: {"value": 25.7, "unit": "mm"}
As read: {"value": 17.8, "unit": "mm"}
